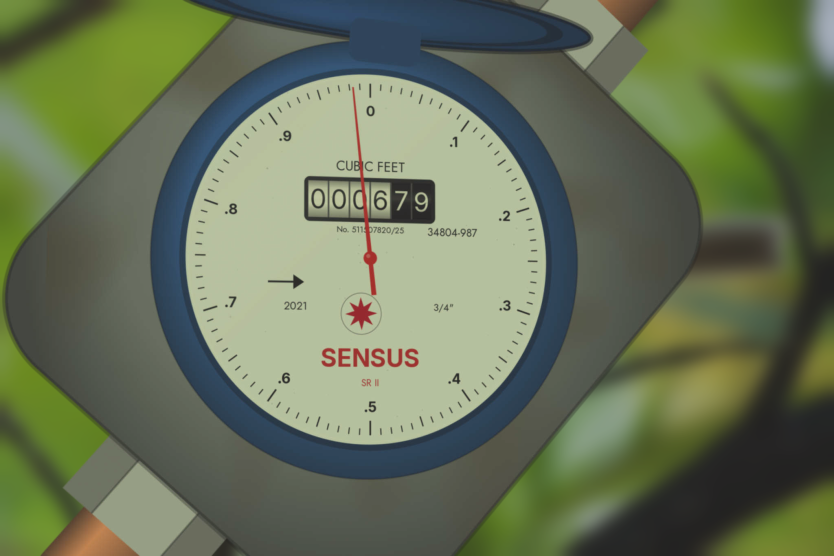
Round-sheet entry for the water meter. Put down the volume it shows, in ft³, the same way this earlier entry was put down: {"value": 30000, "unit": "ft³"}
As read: {"value": 678.98, "unit": "ft³"}
